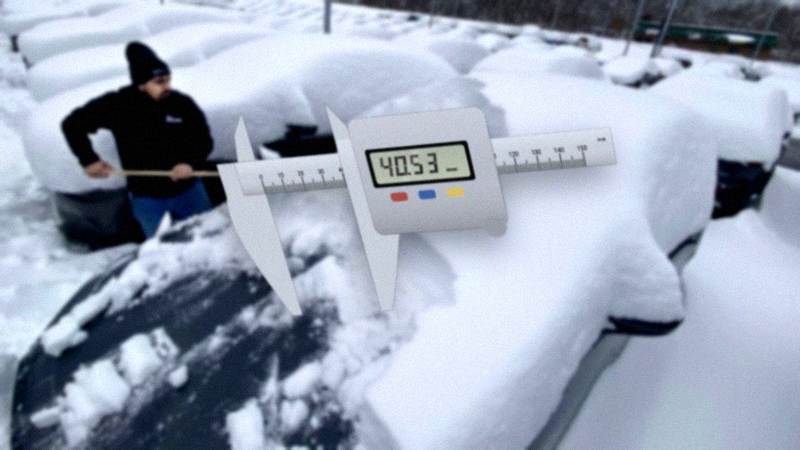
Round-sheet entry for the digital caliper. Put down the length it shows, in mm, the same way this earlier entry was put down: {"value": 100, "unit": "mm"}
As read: {"value": 40.53, "unit": "mm"}
